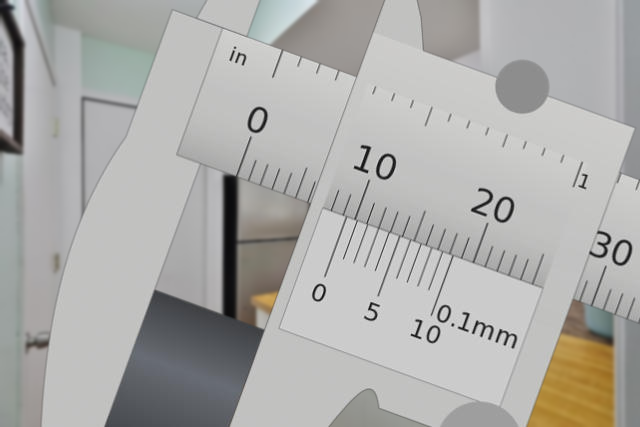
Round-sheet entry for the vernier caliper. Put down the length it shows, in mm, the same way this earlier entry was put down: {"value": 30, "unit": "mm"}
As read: {"value": 9.3, "unit": "mm"}
